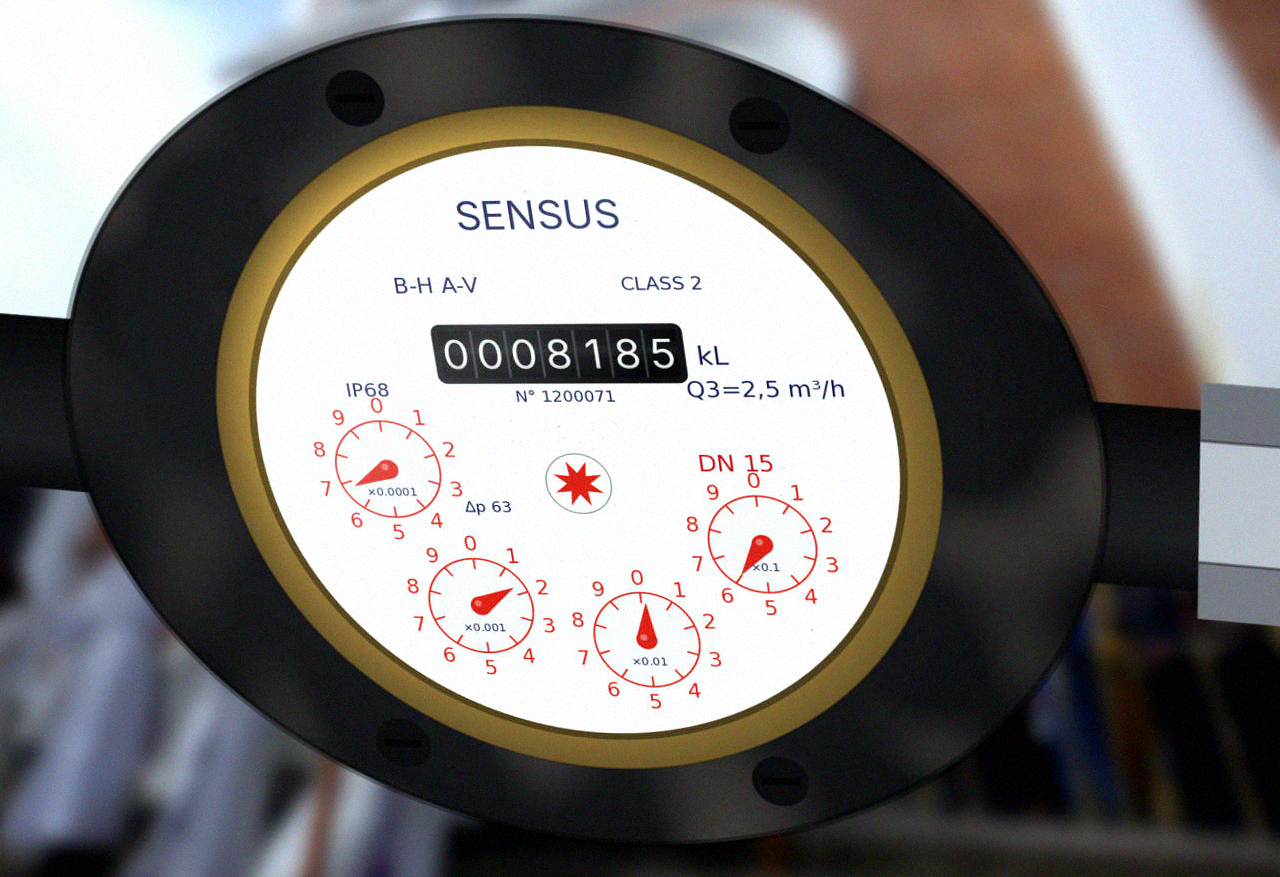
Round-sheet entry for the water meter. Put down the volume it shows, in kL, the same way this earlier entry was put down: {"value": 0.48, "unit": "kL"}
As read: {"value": 8185.6016, "unit": "kL"}
